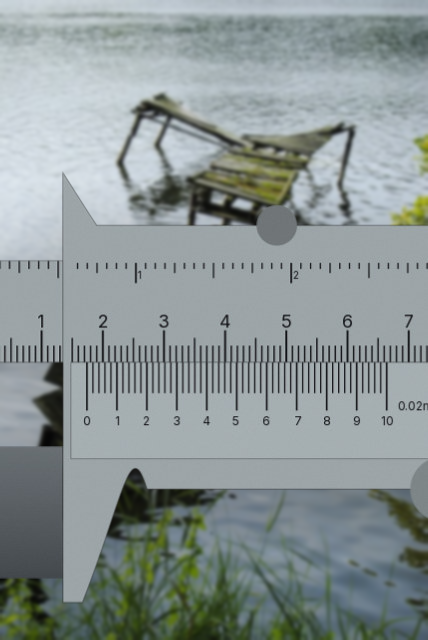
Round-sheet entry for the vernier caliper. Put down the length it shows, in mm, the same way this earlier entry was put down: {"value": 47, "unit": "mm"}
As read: {"value": 17.4, "unit": "mm"}
